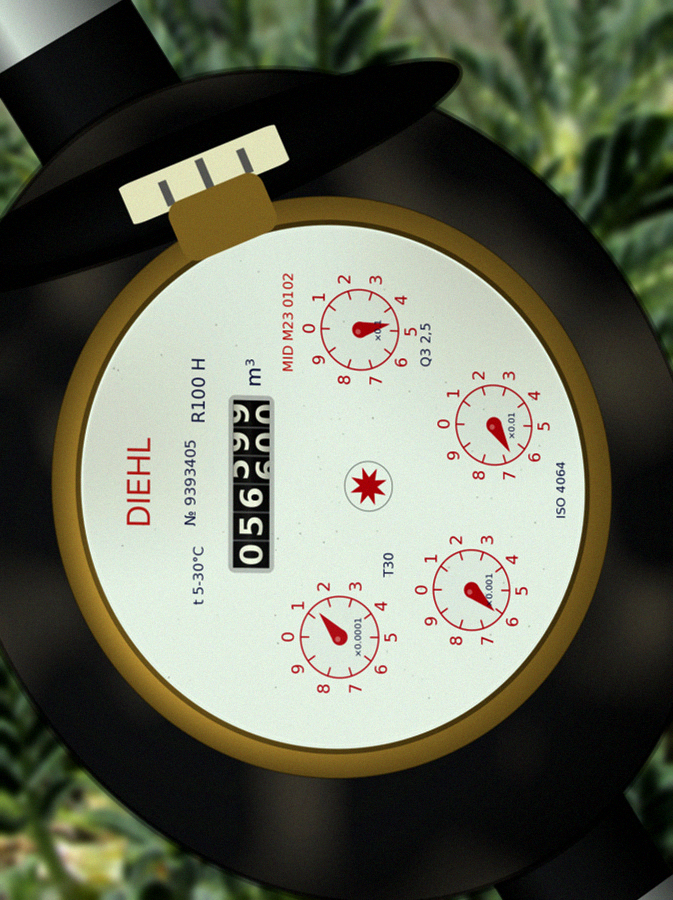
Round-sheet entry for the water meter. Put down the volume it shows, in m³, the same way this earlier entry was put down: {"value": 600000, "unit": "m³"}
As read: {"value": 56599.4661, "unit": "m³"}
